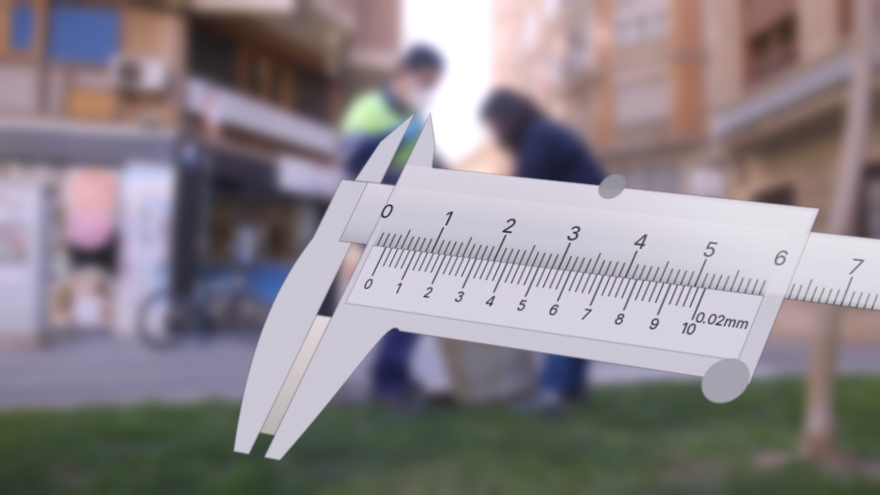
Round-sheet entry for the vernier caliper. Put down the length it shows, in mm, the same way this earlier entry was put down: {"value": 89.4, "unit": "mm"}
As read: {"value": 2.5, "unit": "mm"}
